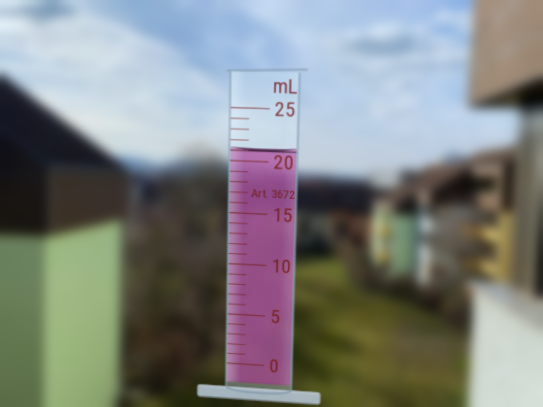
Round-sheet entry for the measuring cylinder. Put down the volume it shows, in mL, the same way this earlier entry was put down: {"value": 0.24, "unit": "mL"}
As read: {"value": 21, "unit": "mL"}
